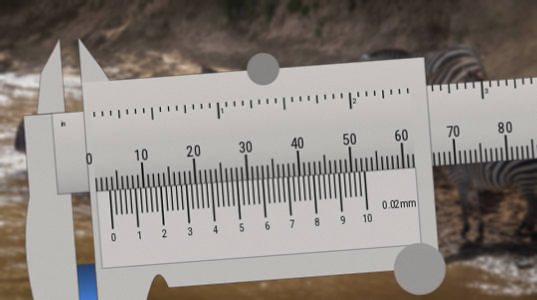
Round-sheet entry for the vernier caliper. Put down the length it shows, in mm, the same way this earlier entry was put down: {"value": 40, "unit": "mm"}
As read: {"value": 3.5, "unit": "mm"}
